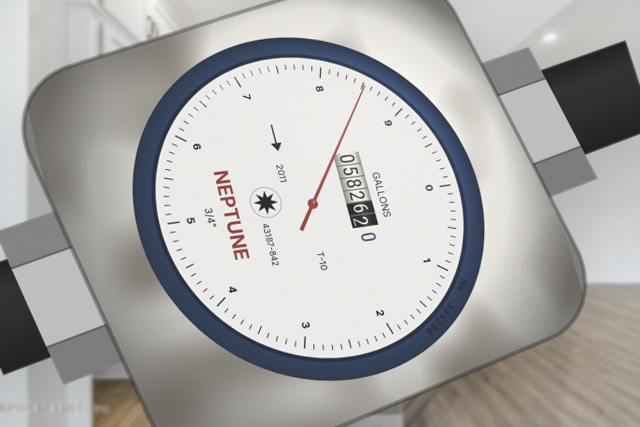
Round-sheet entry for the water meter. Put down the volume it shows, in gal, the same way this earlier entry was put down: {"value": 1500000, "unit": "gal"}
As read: {"value": 582618.5, "unit": "gal"}
